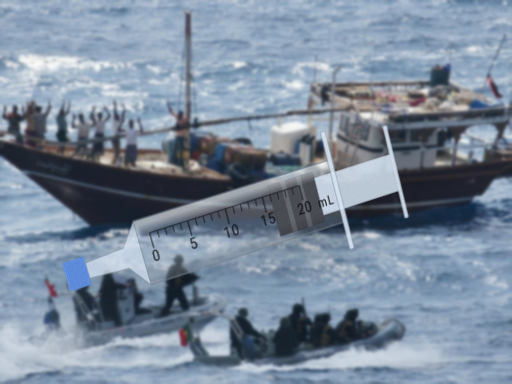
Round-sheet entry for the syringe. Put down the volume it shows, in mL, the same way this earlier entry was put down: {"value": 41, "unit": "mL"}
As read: {"value": 16, "unit": "mL"}
